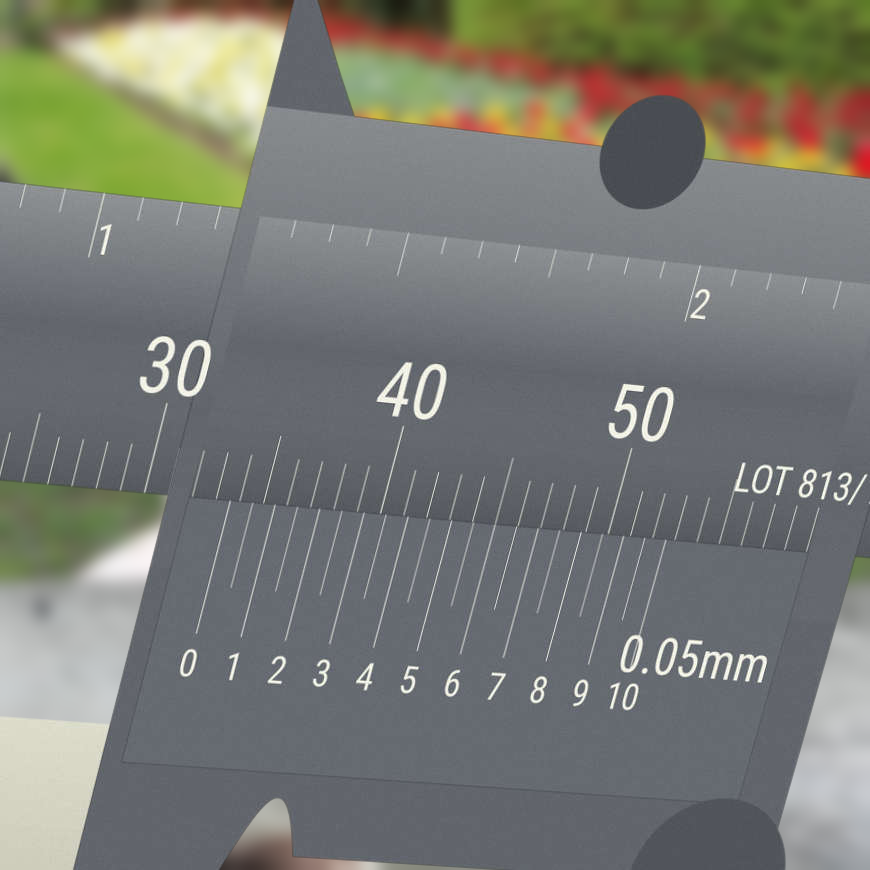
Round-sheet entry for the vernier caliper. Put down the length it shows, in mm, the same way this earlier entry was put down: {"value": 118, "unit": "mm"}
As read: {"value": 33.6, "unit": "mm"}
